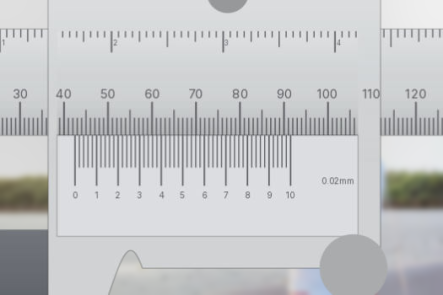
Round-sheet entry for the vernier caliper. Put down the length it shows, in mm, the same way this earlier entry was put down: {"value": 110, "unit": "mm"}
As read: {"value": 42.5, "unit": "mm"}
